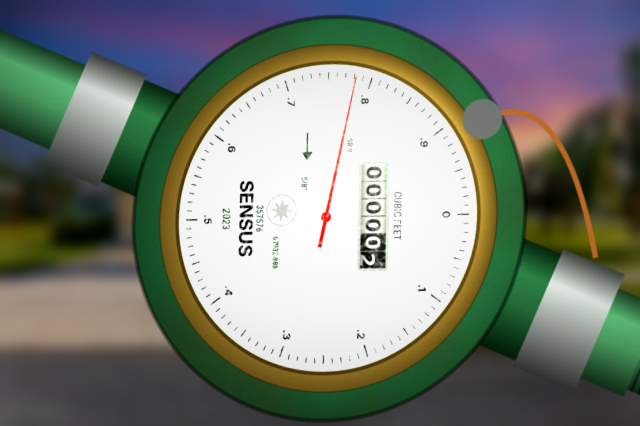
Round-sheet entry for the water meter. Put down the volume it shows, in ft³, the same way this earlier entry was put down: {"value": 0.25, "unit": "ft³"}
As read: {"value": 1.78, "unit": "ft³"}
